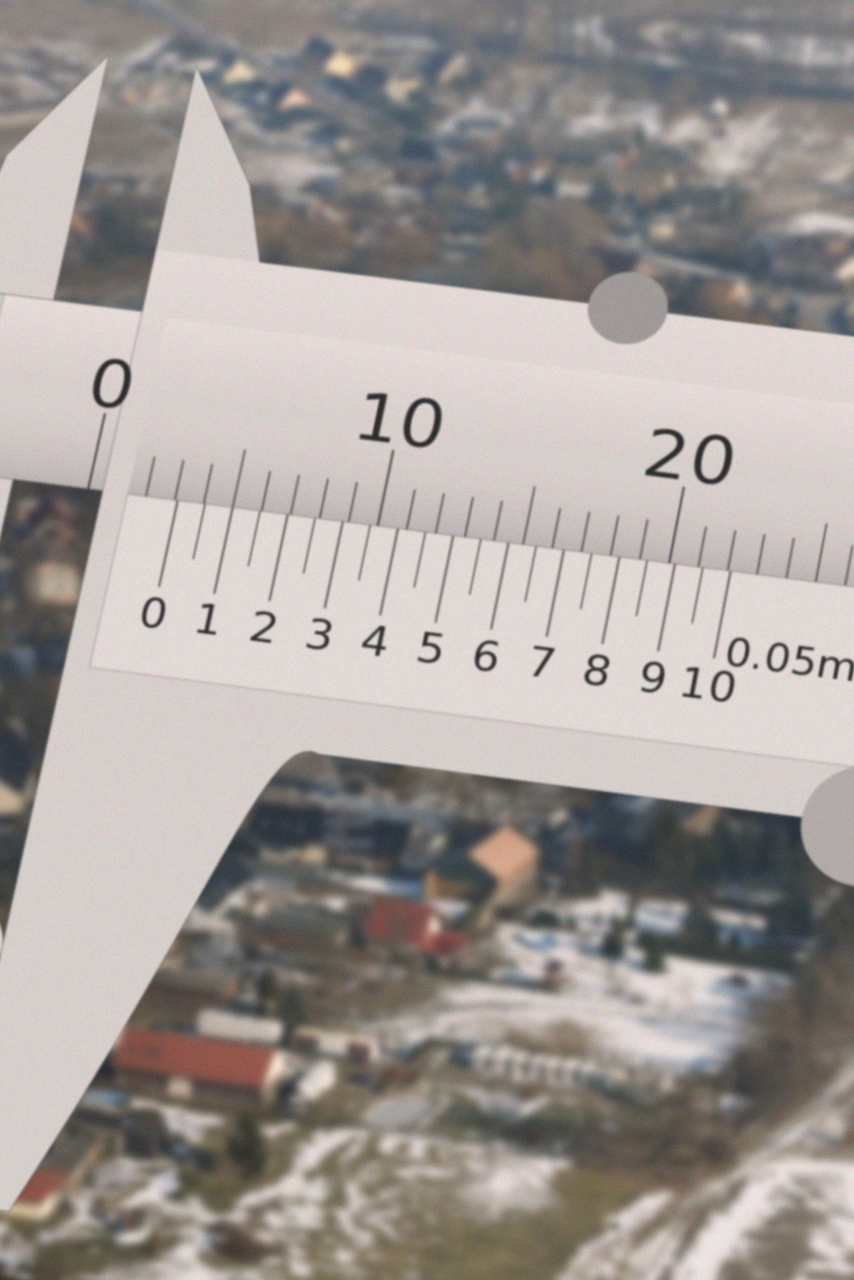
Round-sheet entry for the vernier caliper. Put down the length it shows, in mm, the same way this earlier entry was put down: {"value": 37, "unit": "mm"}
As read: {"value": 3.1, "unit": "mm"}
